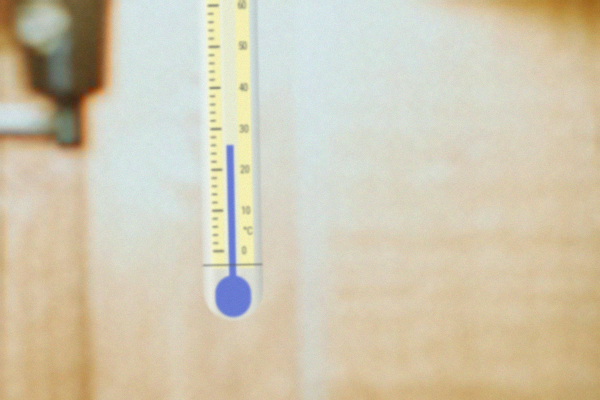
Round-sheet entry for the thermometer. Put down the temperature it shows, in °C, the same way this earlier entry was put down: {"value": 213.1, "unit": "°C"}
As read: {"value": 26, "unit": "°C"}
